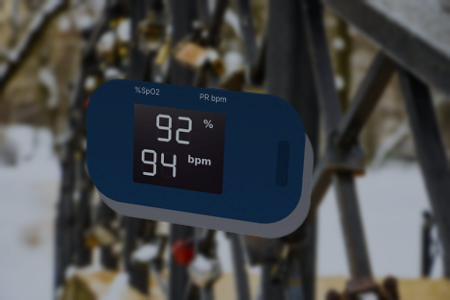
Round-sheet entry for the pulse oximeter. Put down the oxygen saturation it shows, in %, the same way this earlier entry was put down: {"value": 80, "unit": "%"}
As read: {"value": 92, "unit": "%"}
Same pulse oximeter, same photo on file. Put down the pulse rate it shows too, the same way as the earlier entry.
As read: {"value": 94, "unit": "bpm"}
